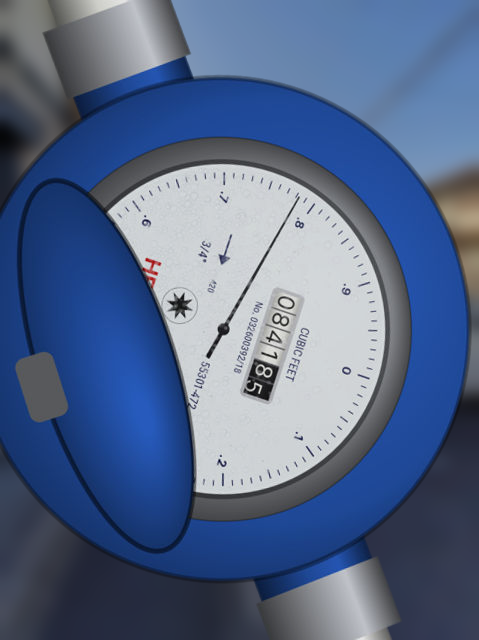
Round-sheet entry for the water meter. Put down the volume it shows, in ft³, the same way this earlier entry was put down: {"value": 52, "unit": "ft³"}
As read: {"value": 84184.78, "unit": "ft³"}
